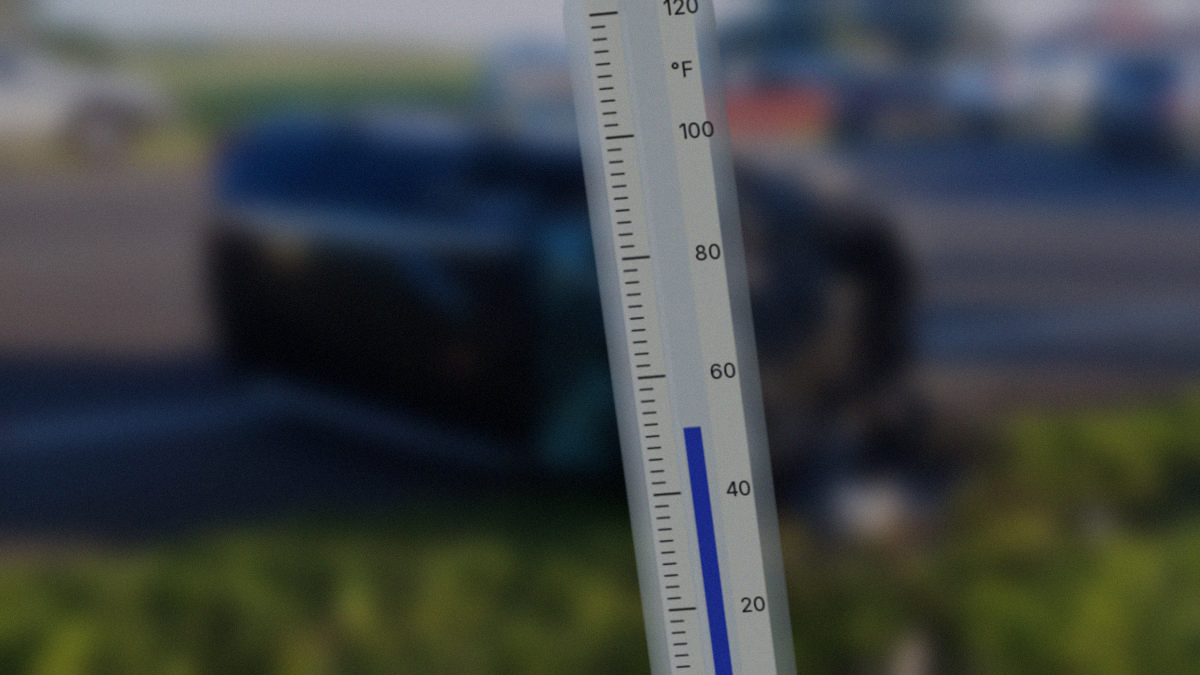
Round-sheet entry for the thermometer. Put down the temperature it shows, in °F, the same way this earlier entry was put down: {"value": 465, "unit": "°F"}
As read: {"value": 51, "unit": "°F"}
